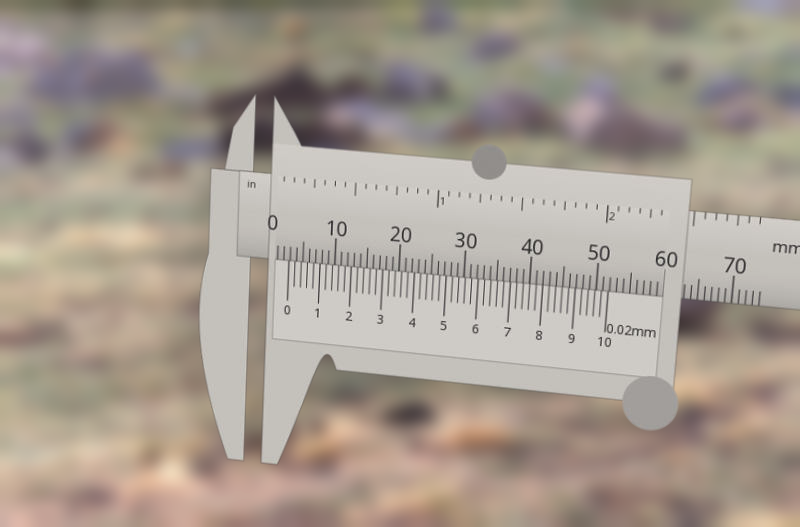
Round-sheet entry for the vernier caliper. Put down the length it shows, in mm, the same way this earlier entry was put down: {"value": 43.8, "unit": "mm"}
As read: {"value": 2.8, "unit": "mm"}
